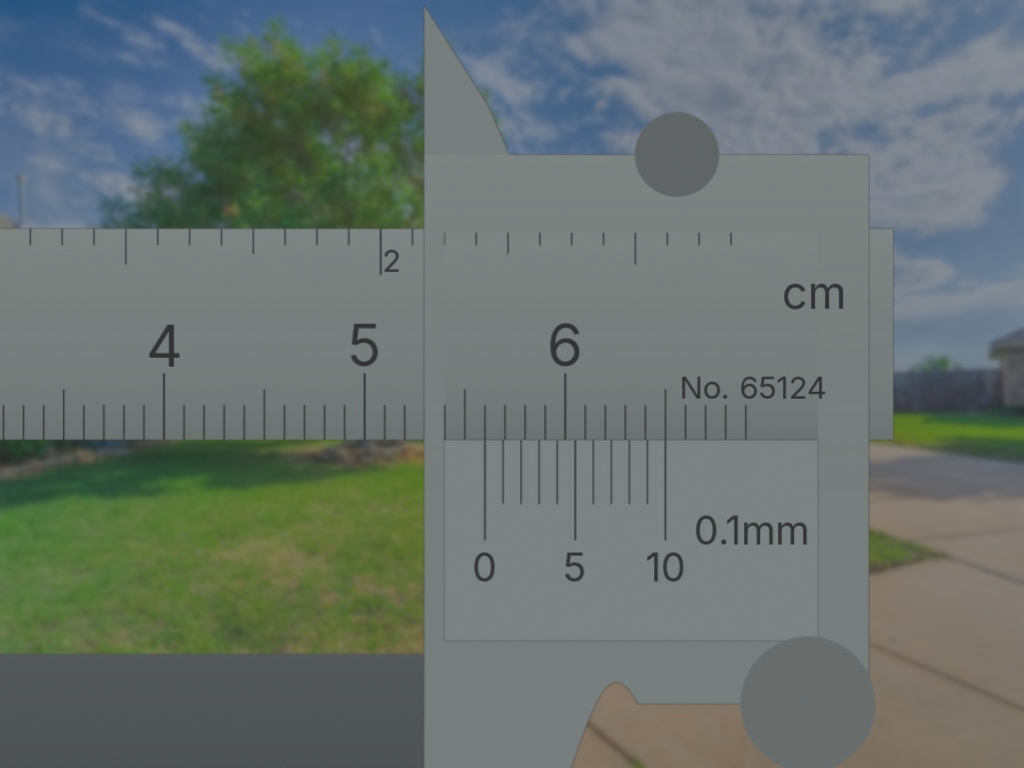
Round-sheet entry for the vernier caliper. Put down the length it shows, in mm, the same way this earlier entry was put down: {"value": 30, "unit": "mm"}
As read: {"value": 56.0, "unit": "mm"}
